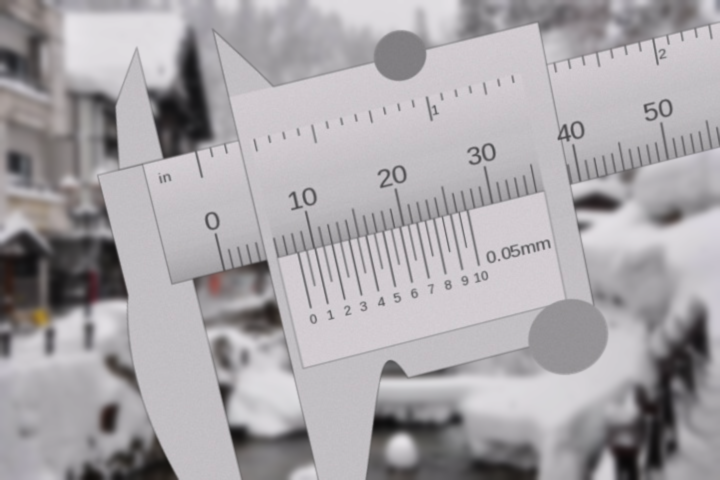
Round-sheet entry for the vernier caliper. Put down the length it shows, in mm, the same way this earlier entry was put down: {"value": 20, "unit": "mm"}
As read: {"value": 8.2, "unit": "mm"}
